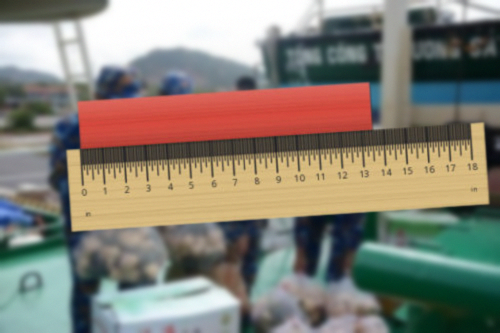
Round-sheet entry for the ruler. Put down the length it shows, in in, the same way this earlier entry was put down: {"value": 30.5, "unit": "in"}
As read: {"value": 13.5, "unit": "in"}
